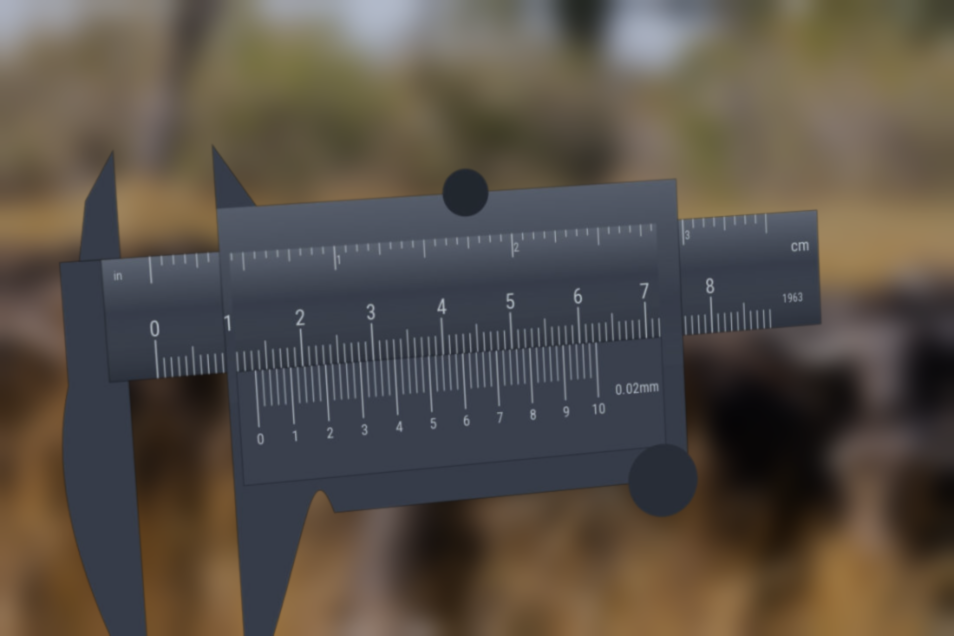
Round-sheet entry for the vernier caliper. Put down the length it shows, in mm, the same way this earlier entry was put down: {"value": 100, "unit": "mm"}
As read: {"value": 13.4, "unit": "mm"}
